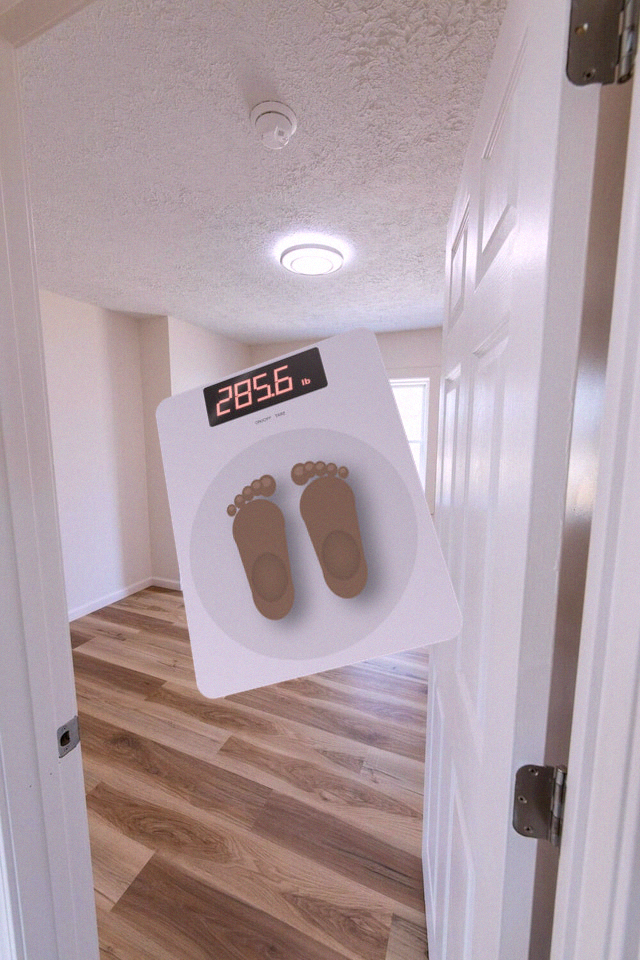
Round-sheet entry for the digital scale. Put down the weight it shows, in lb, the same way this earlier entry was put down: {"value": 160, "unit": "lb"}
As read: {"value": 285.6, "unit": "lb"}
